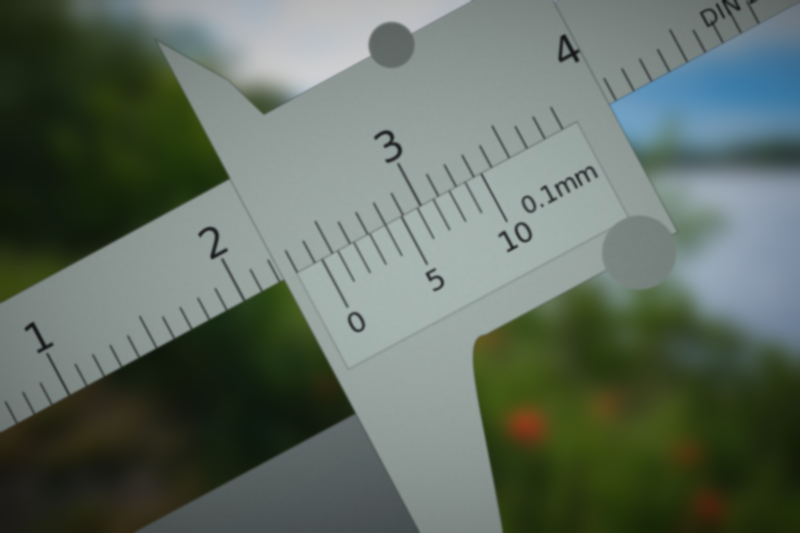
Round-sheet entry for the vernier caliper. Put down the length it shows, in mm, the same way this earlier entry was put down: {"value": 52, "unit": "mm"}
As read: {"value": 24.4, "unit": "mm"}
